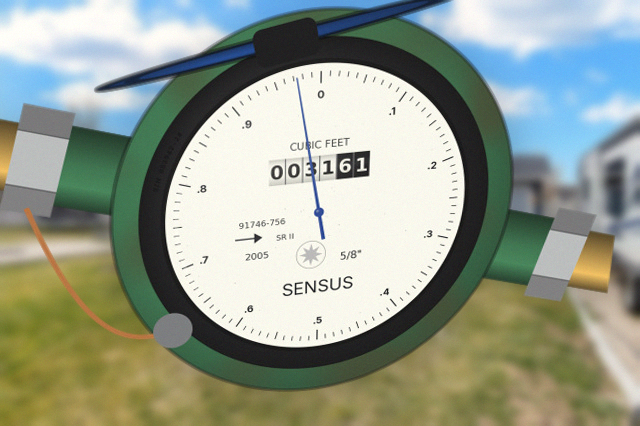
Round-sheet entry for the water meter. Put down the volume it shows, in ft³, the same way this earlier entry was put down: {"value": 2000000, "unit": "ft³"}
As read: {"value": 3160.97, "unit": "ft³"}
